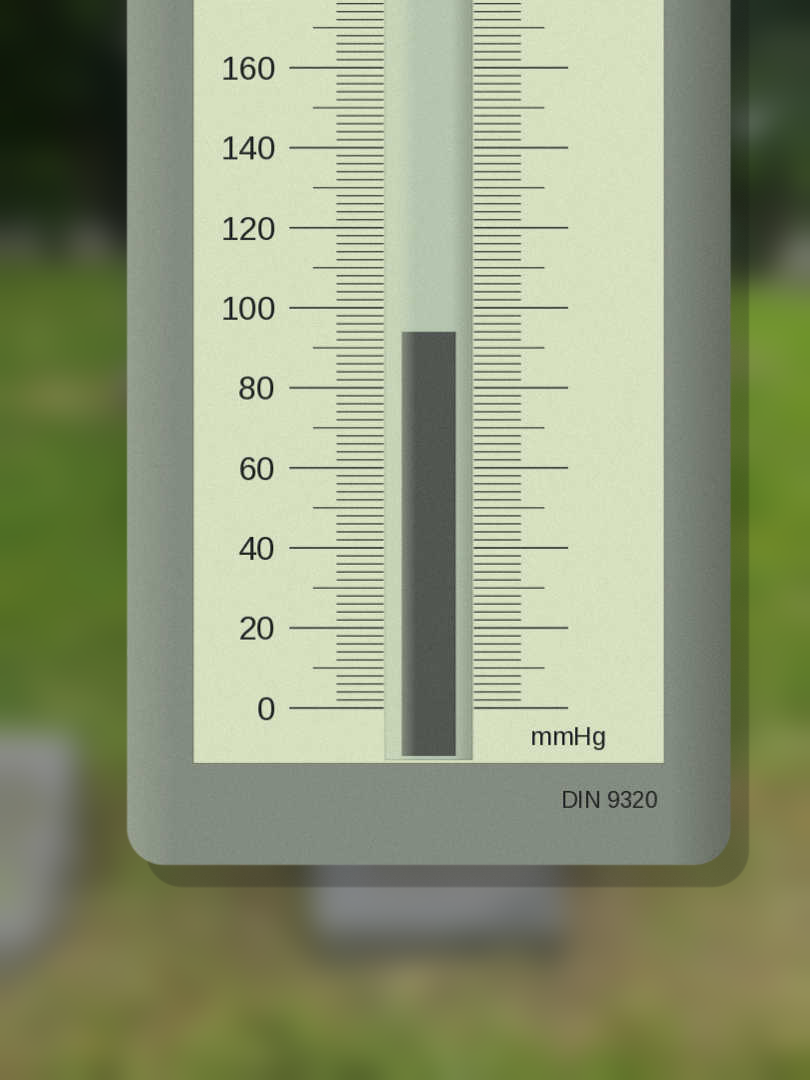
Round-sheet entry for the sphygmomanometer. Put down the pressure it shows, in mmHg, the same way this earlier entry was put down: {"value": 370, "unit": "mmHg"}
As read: {"value": 94, "unit": "mmHg"}
